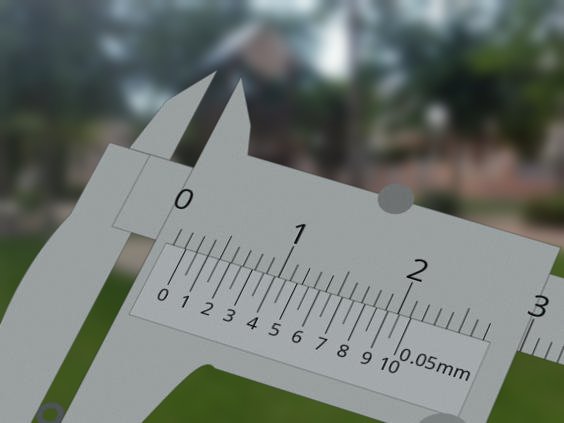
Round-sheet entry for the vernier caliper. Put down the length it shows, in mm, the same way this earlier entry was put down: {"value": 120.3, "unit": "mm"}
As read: {"value": 2.1, "unit": "mm"}
